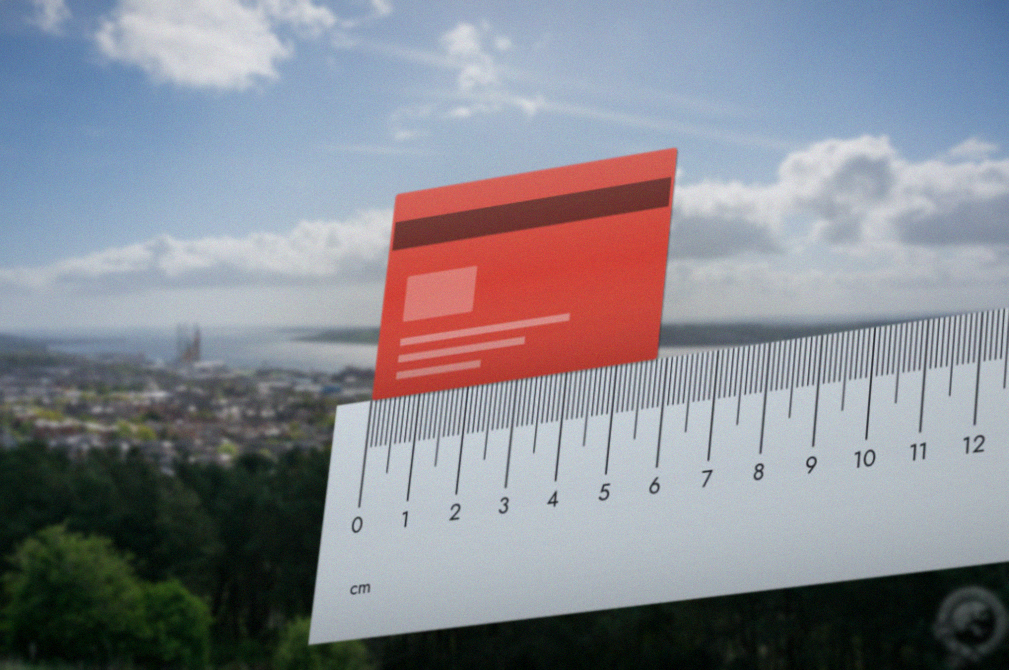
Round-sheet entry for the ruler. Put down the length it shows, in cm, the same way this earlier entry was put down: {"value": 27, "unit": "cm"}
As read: {"value": 5.8, "unit": "cm"}
